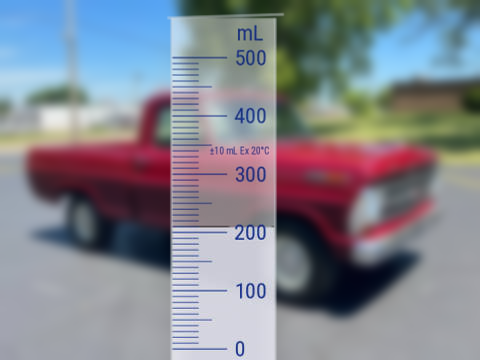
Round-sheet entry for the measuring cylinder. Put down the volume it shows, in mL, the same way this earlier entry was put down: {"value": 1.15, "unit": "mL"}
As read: {"value": 210, "unit": "mL"}
